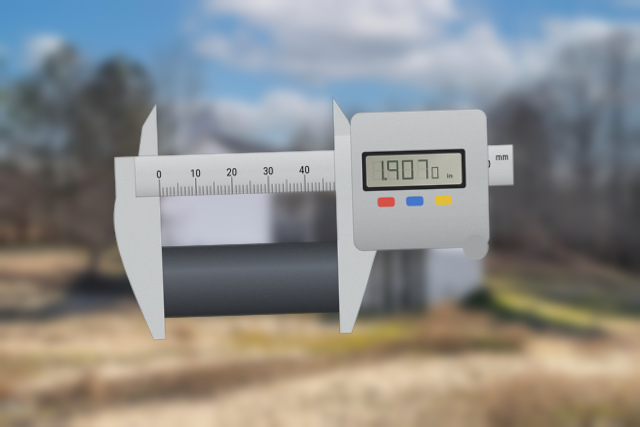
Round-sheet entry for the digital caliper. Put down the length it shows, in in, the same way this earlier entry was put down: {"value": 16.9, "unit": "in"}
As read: {"value": 1.9070, "unit": "in"}
